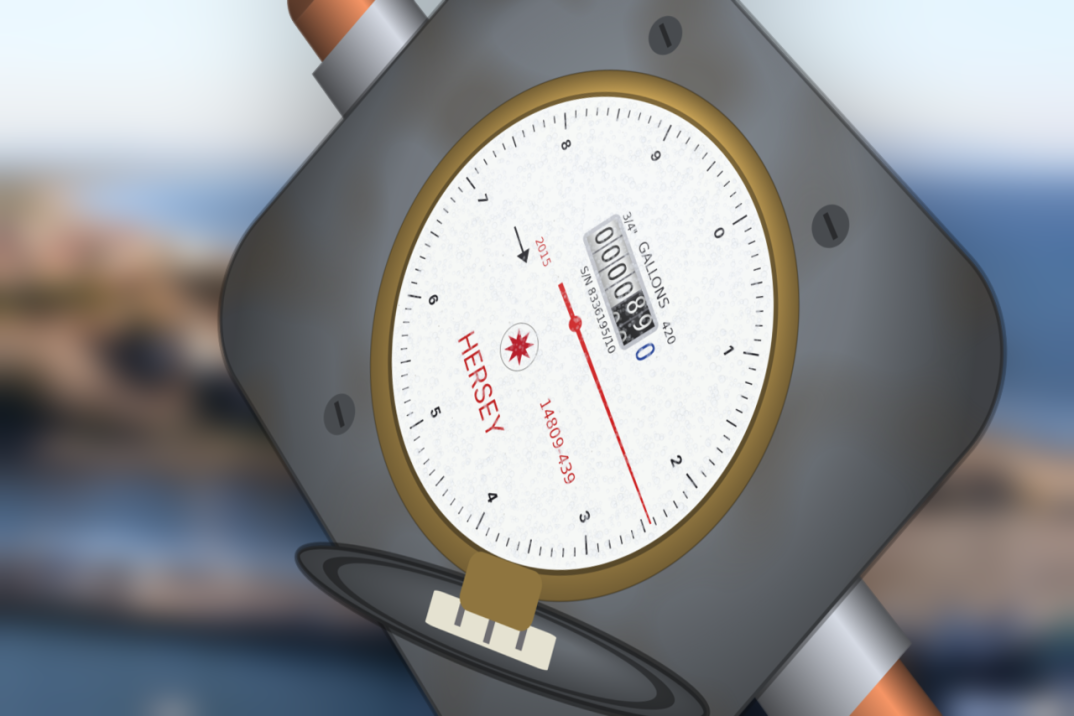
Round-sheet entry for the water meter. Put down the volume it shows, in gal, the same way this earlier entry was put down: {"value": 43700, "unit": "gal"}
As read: {"value": 892.4, "unit": "gal"}
